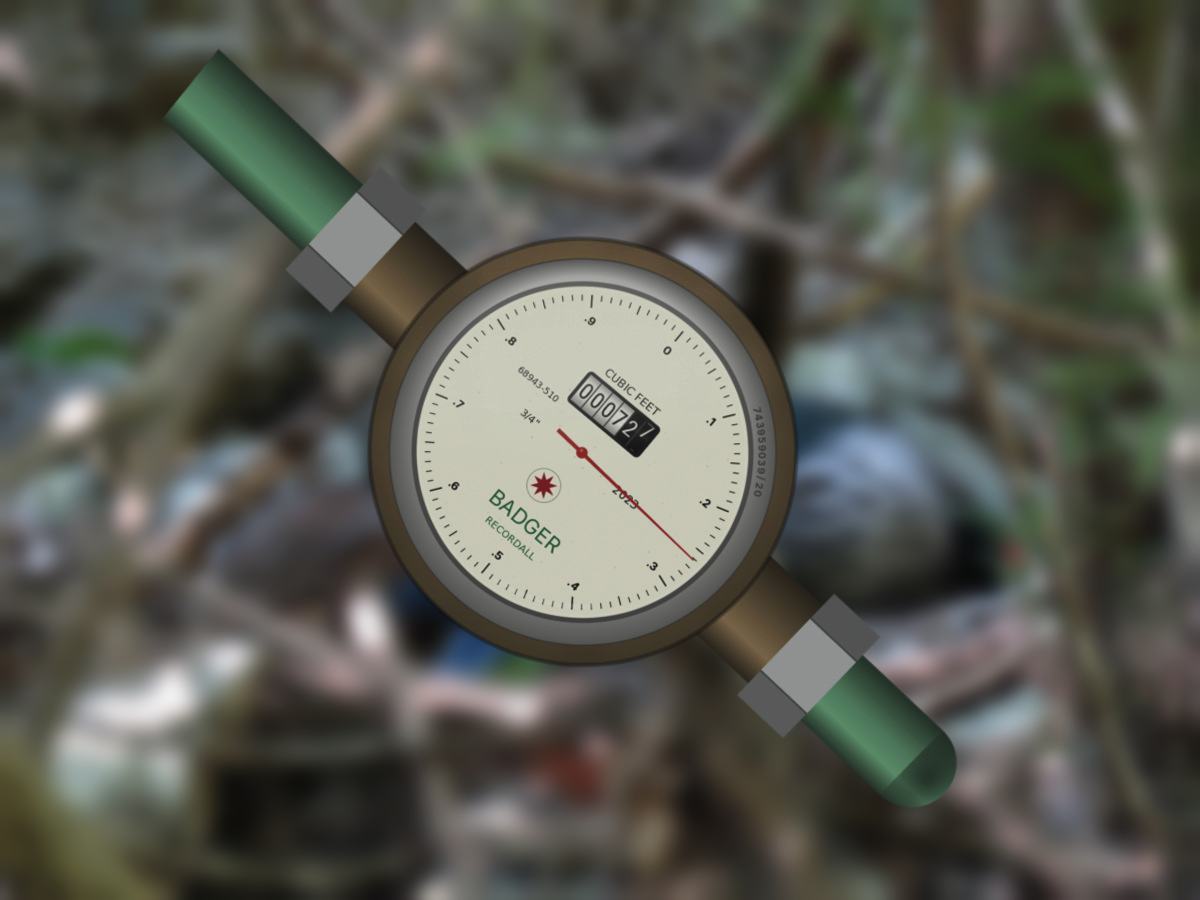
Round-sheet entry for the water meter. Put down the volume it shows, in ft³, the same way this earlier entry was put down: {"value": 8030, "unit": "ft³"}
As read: {"value": 727.26, "unit": "ft³"}
